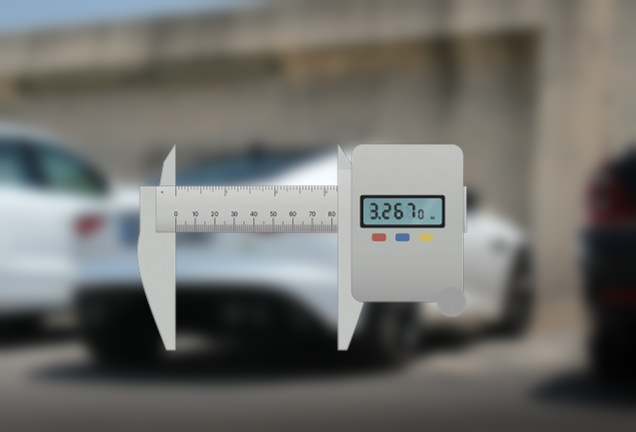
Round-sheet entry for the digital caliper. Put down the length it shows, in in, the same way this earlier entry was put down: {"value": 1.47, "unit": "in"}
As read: {"value": 3.2670, "unit": "in"}
